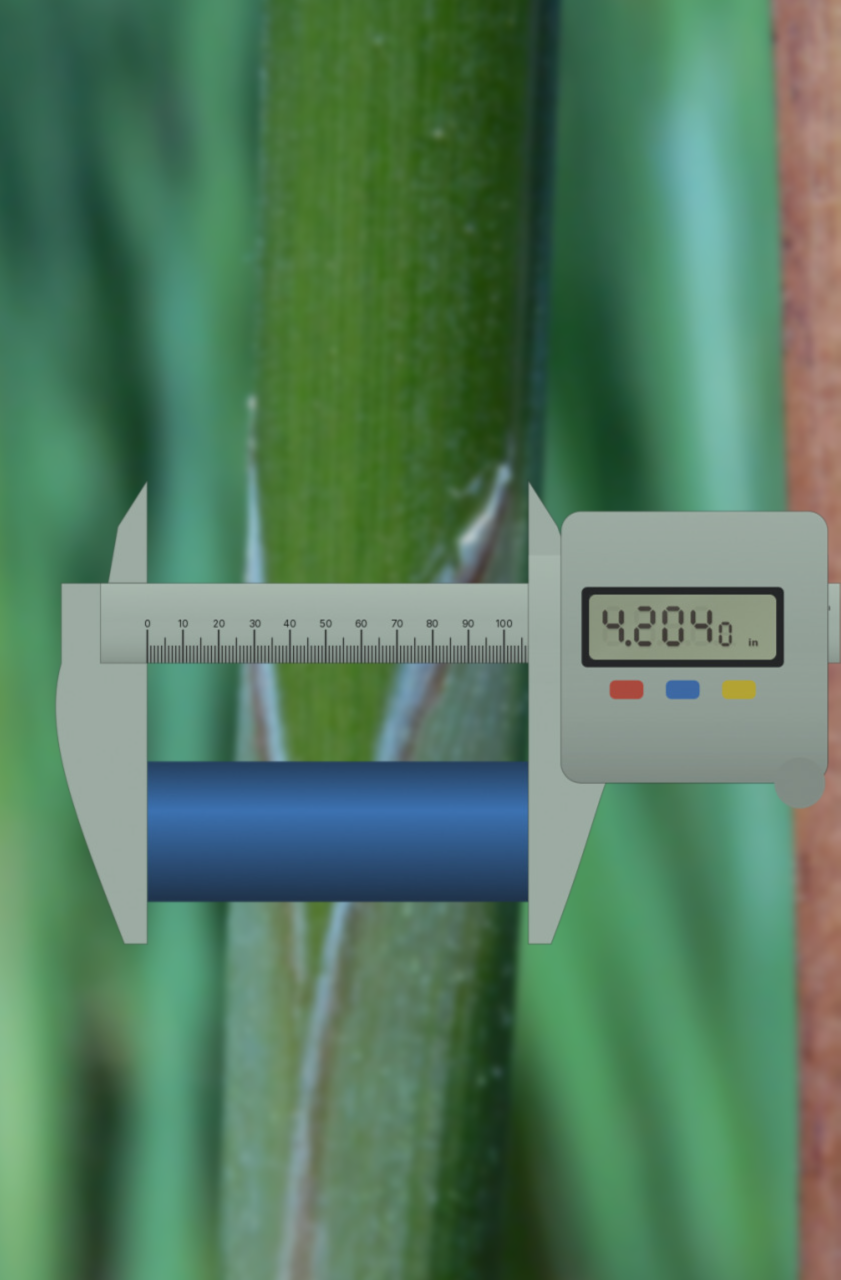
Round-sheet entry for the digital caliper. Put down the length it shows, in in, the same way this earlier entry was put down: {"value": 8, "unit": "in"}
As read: {"value": 4.2040, "unit": "in"}
